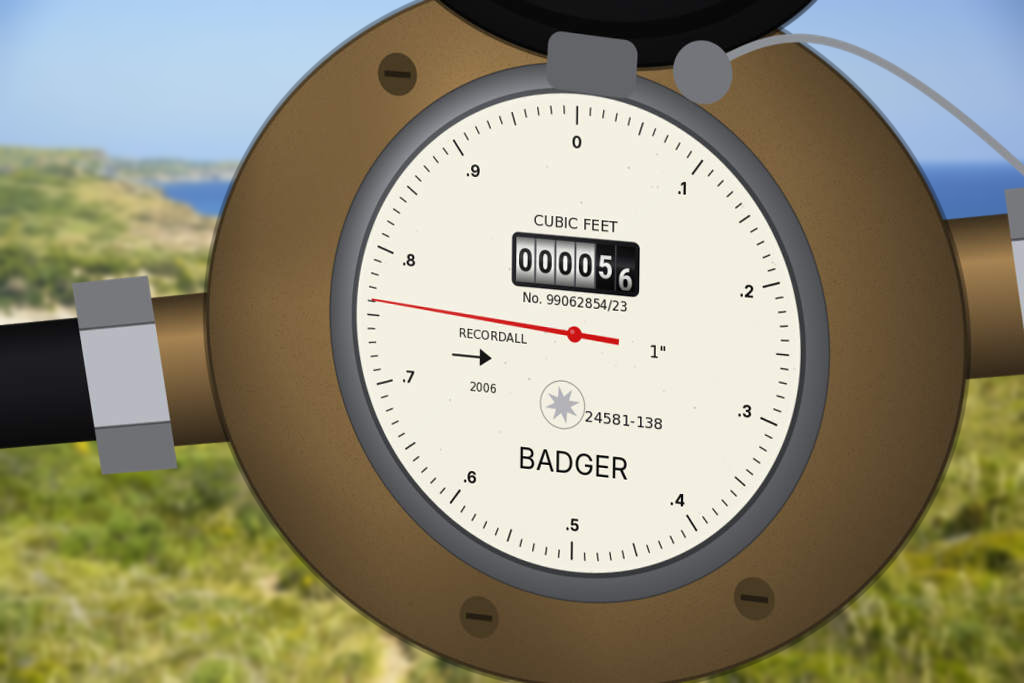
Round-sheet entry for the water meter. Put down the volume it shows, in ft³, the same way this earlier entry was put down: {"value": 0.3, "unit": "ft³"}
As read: {"value": 55.76, "unit": "ft³"}
